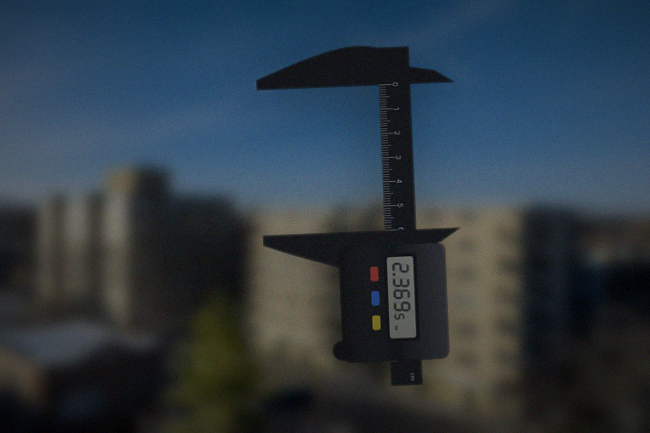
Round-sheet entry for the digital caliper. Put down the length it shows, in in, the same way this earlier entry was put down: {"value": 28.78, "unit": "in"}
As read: {"value": 2.3695, "unit": "in"}
